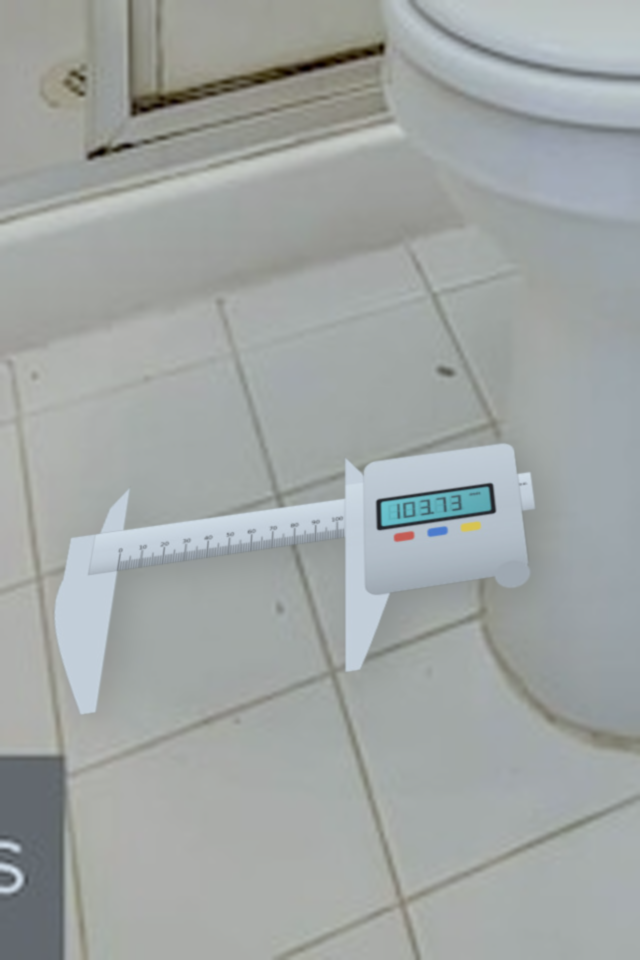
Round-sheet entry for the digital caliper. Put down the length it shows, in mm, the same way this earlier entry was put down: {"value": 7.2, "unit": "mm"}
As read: {"value": 103.73, "unit": "mm"}
